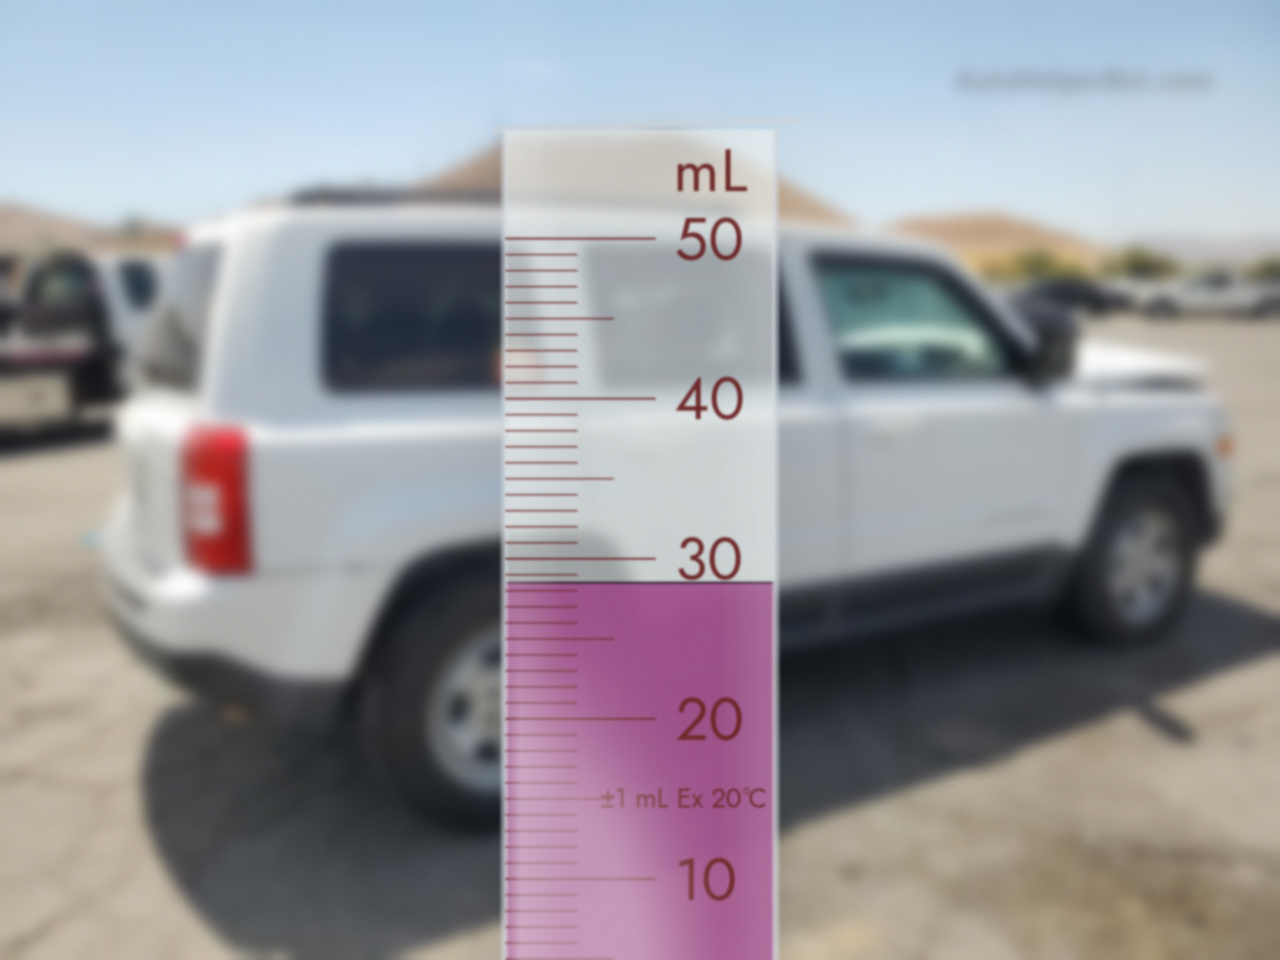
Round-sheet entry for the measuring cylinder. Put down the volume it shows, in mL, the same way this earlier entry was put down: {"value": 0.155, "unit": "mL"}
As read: {"value": 28.5, "unit": "mL"}
